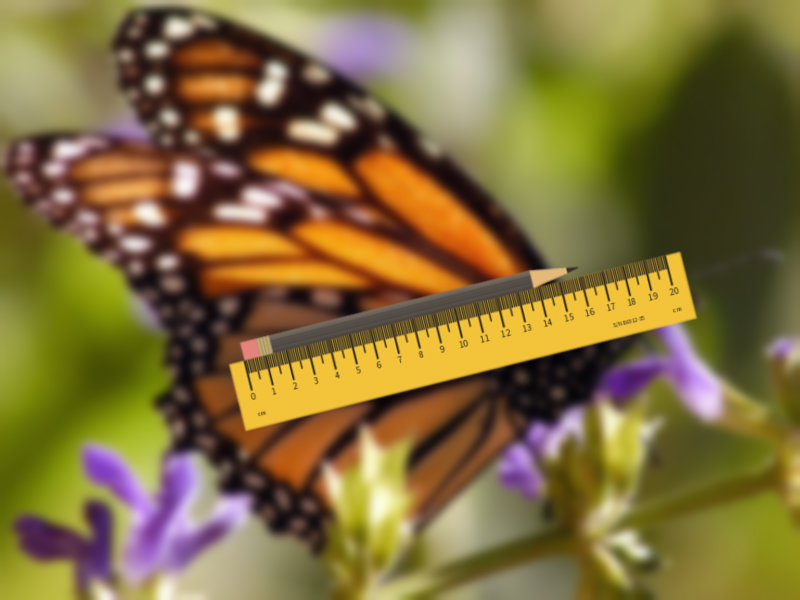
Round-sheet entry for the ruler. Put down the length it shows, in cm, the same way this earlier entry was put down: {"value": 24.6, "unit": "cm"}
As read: {"value": 16, "unit": "cm"}
